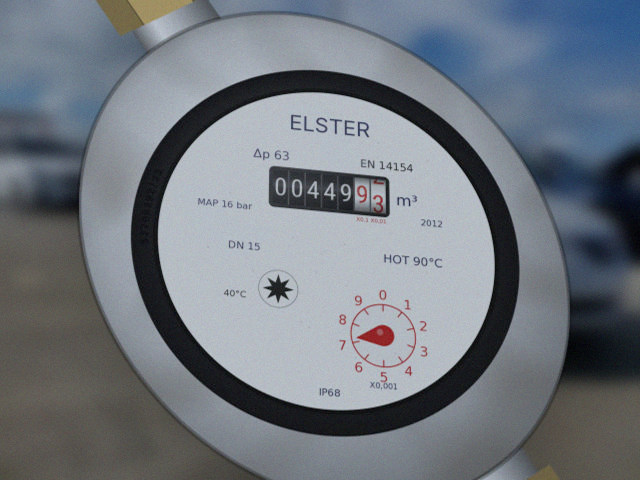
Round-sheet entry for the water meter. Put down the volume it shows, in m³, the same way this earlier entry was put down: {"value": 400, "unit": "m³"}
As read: {"value": 449.927, "unit": "m³"}
